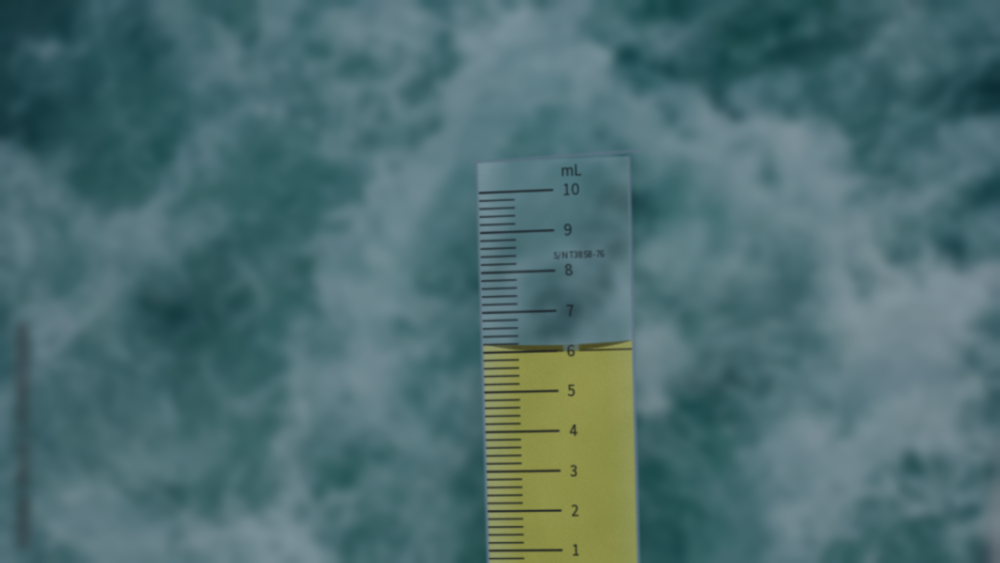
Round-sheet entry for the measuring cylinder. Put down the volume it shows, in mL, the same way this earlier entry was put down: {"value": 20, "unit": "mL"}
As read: {"value": 6, "unit": "mL"}
